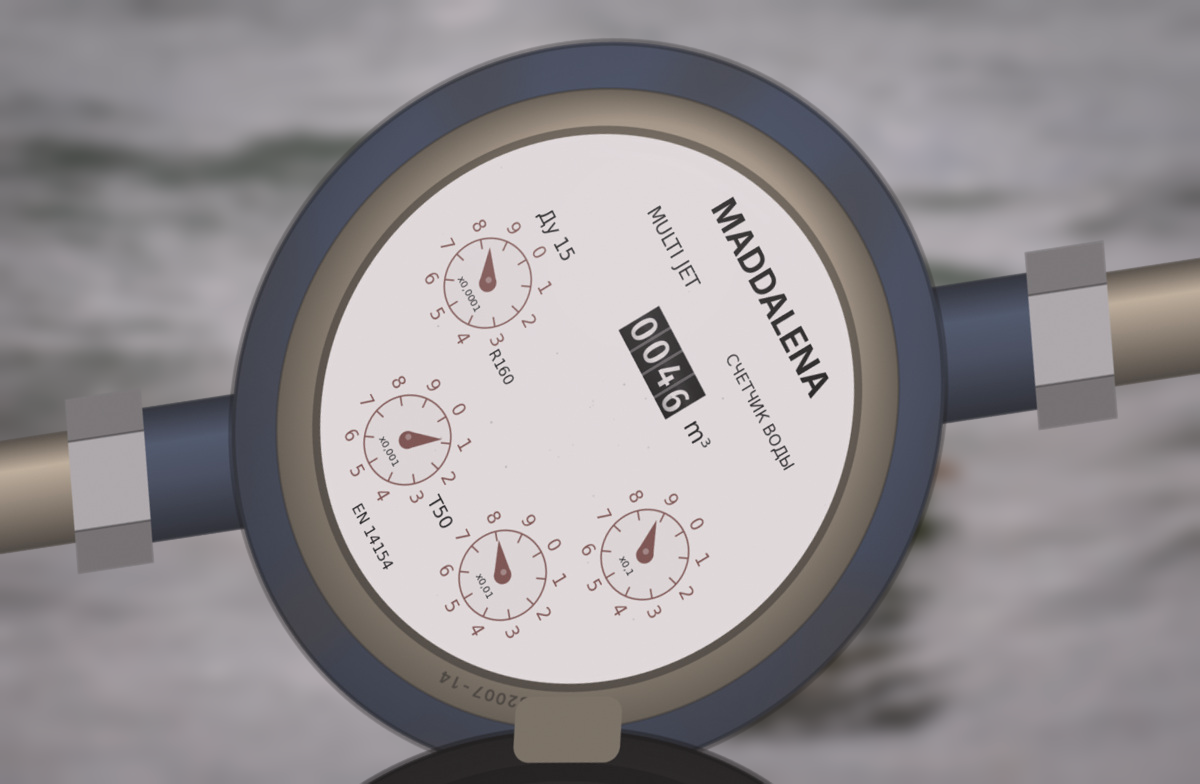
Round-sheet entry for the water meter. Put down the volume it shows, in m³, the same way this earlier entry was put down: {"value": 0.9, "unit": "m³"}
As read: {"value": 45.8808, "unit": "m³"}
